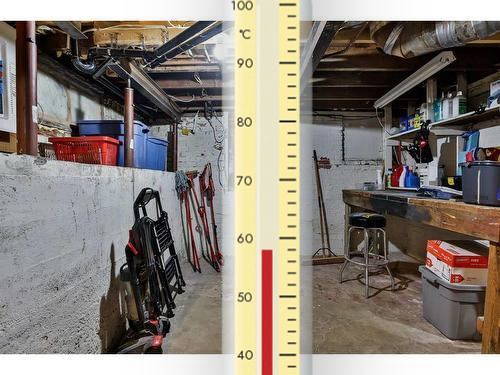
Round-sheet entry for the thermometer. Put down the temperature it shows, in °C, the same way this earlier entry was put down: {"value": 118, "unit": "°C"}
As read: {"value": 58, "unit": "°C"}
